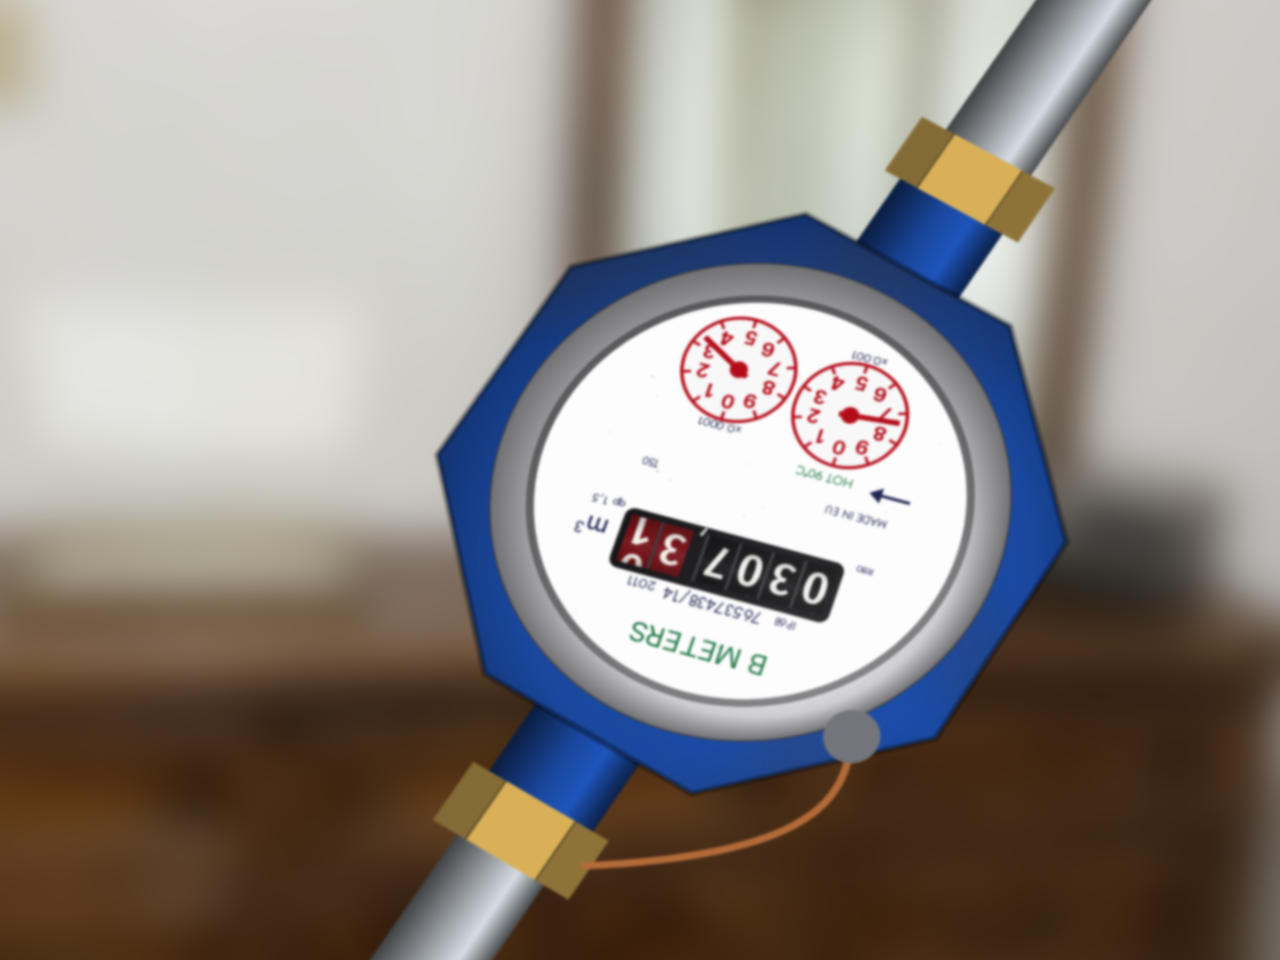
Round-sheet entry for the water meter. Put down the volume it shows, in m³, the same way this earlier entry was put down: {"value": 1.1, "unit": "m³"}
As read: {"value": 307.3073, "unit": "m³"}
